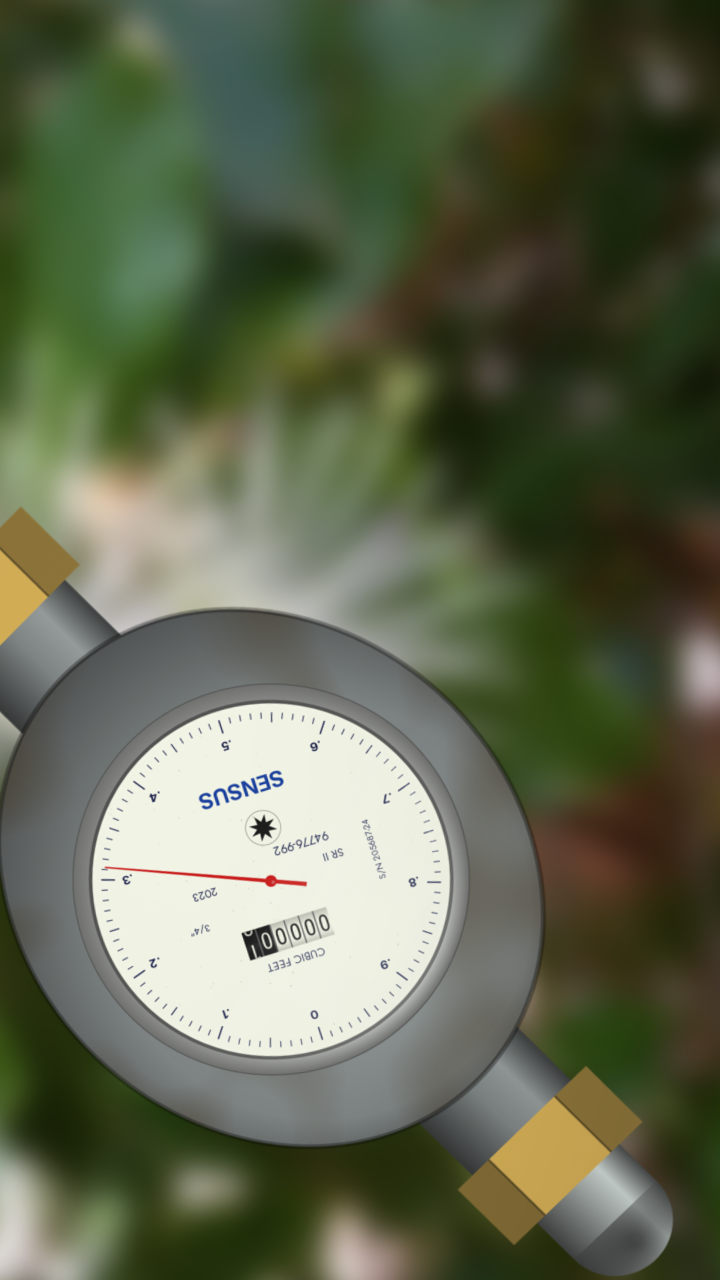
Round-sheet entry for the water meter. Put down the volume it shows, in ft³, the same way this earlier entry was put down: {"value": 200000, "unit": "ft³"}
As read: {"value": 1.31, "unit": "ft³"}
